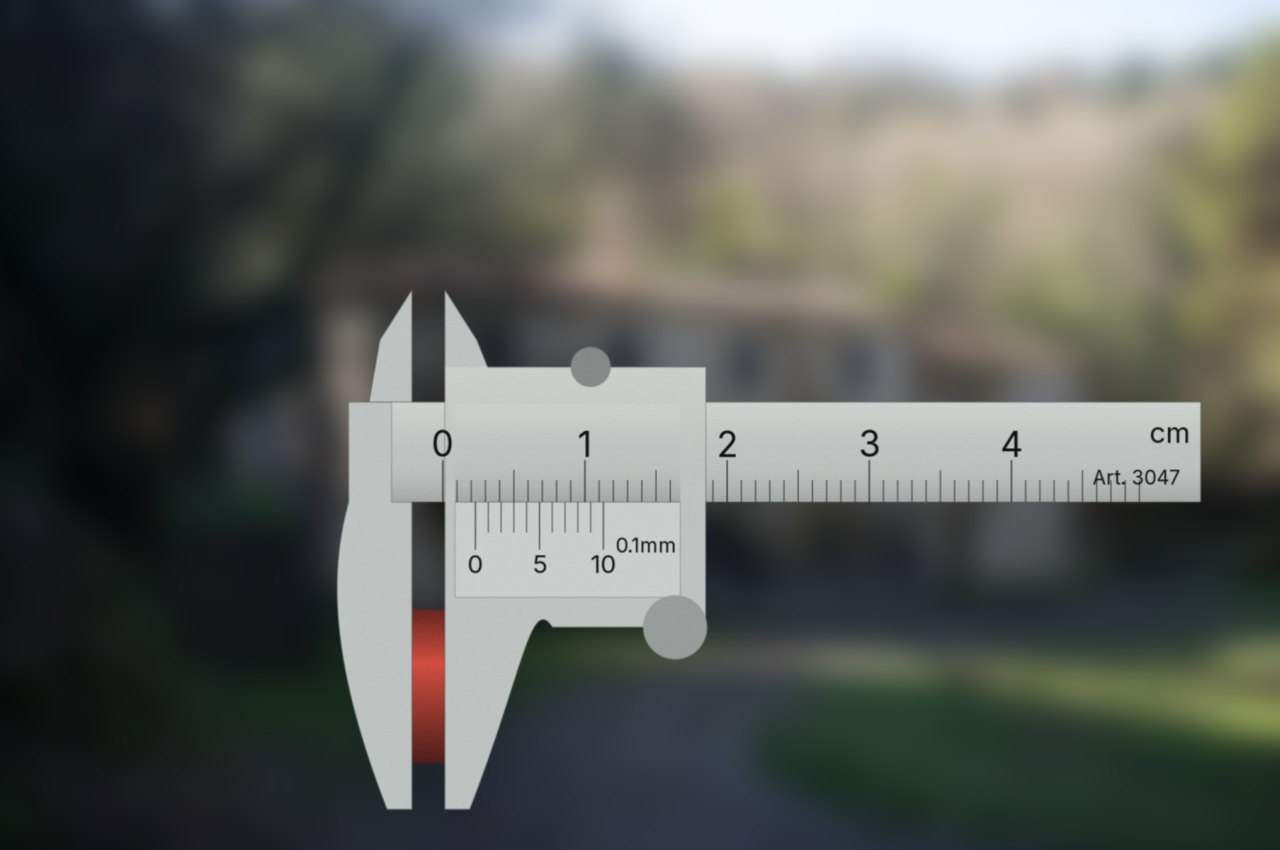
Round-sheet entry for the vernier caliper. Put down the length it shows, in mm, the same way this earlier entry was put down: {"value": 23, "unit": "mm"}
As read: {"value": 2.3, "unit": "mm"}
